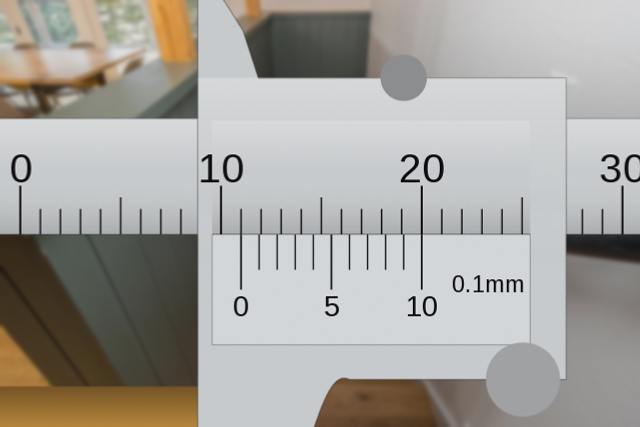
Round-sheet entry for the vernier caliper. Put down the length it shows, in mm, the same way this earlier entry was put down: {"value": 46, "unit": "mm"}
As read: {"value": 11.0, "unit": "mm"}
